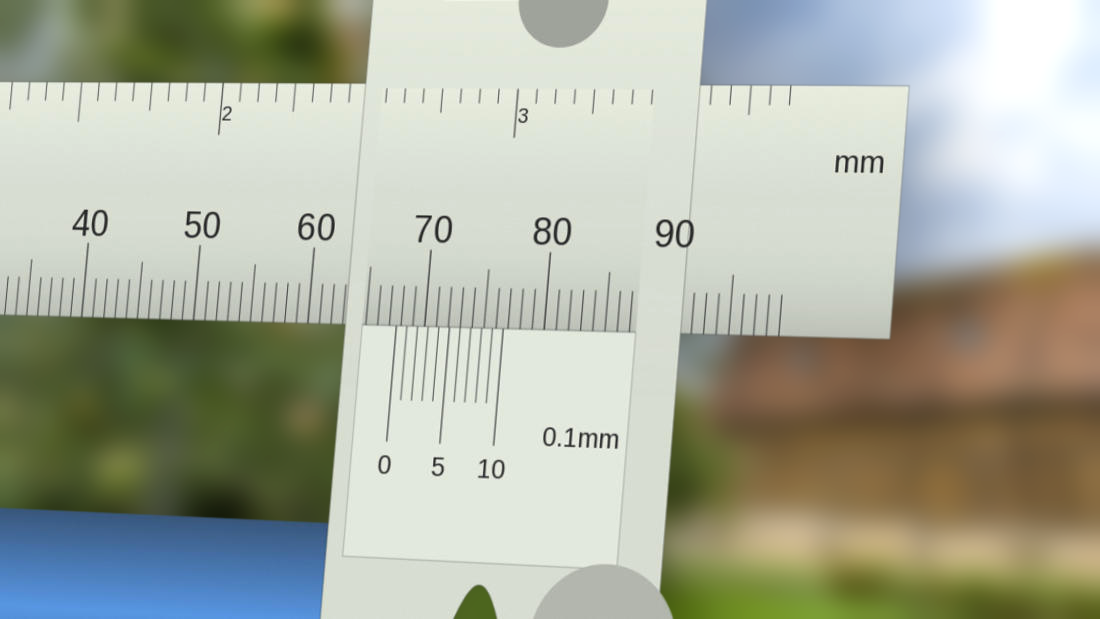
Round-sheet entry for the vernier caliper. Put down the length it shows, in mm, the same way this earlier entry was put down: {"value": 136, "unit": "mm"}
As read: {"value": 67.6, "unit": "mm"}
